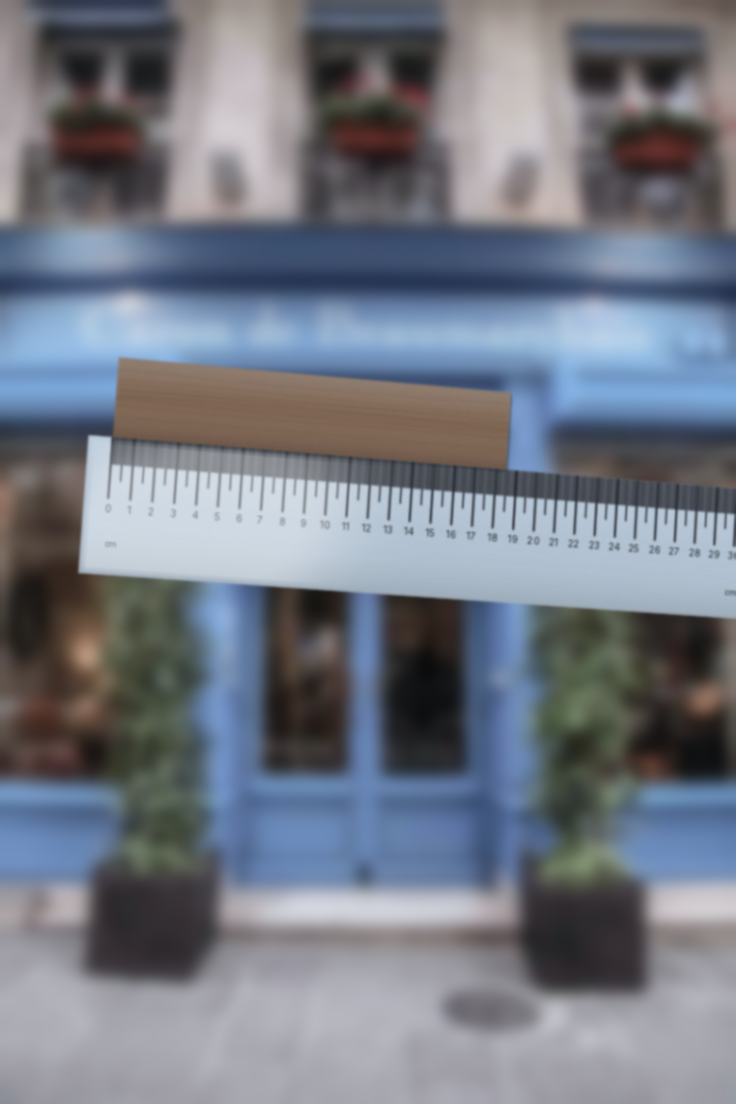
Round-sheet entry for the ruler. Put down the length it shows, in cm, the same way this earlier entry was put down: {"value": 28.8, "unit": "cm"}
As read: {"value": 18.5, "unit": "cm"}
